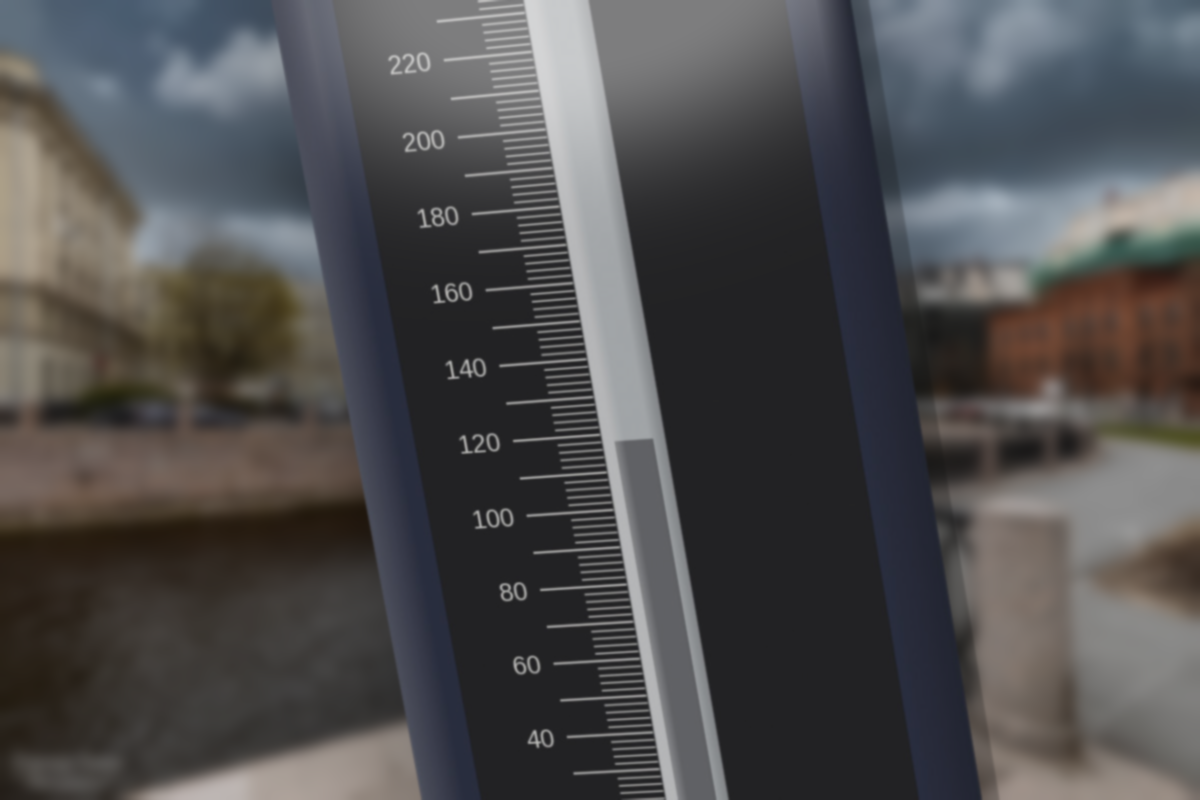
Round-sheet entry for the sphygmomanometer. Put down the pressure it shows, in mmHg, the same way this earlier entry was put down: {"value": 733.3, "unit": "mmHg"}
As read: {"value": 118, "unit": "mmHg"}
